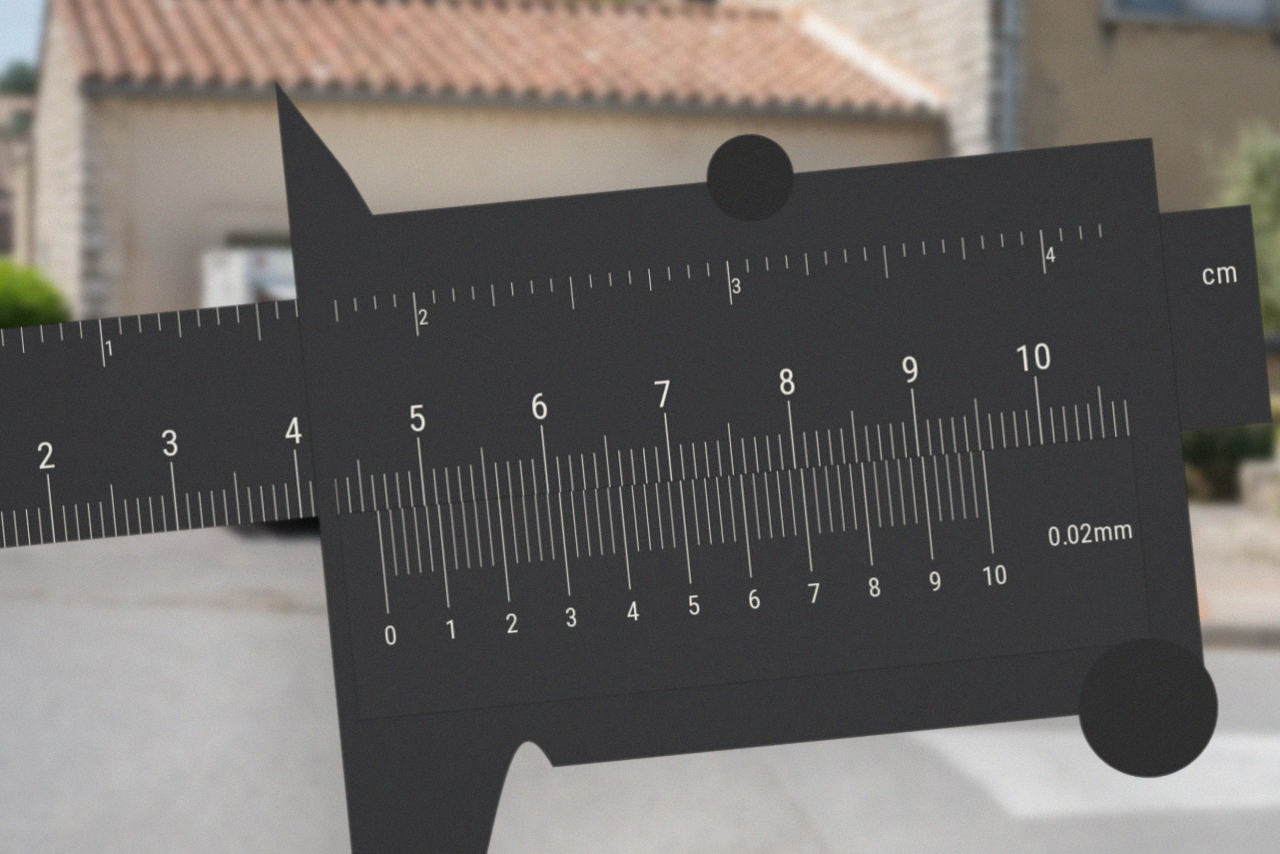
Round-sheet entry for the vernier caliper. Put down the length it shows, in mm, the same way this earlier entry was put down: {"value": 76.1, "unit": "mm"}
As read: {"value": 46.2, "unit": "mm"}
